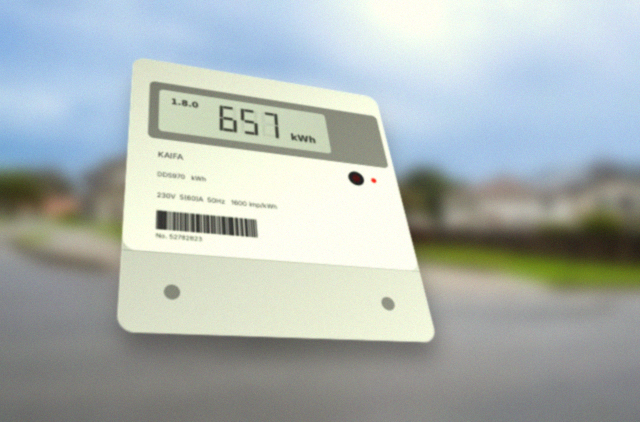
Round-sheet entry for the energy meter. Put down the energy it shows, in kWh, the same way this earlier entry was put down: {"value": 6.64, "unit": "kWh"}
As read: {"value": 657, "unit": "kWh"}
